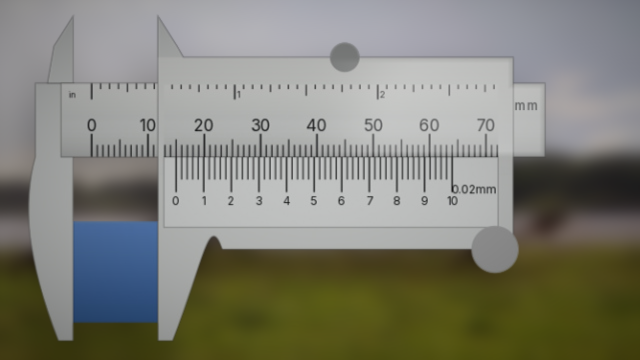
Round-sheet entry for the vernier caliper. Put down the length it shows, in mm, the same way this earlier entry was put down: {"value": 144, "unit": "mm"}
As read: {"value": 15.0, "unit": "mm"}
